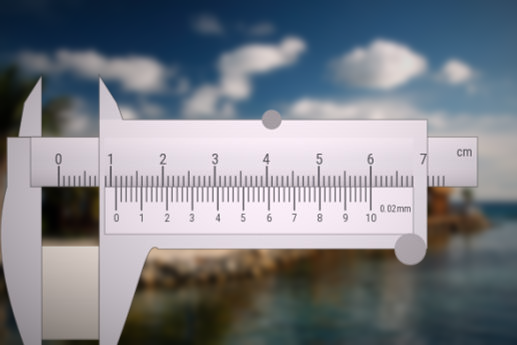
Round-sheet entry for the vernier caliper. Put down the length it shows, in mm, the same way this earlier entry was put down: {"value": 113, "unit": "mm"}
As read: {"value": 11.0, "unit": "mm"}
